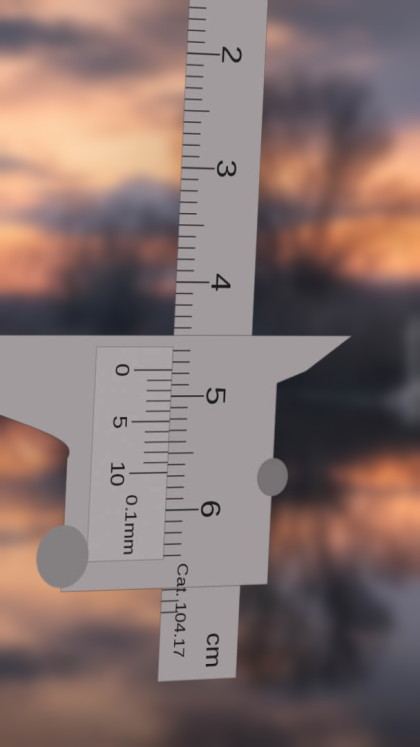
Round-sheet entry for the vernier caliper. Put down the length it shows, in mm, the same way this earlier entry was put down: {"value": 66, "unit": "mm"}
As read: {"value": 47.7, "unit": "mm"}
